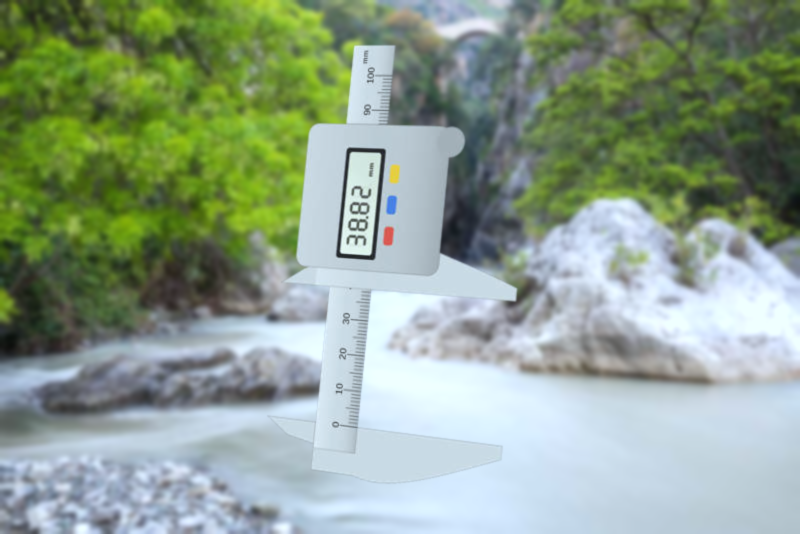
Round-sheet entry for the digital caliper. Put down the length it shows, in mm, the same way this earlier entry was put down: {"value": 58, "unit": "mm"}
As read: {"value": 38.82, "unit": "mm"}
